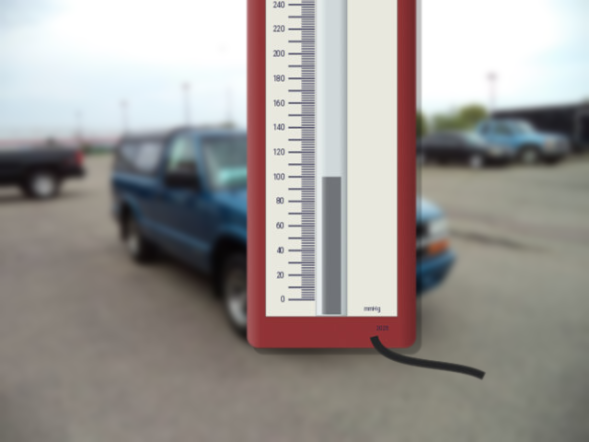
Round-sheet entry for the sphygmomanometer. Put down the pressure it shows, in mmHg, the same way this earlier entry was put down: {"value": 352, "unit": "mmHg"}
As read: {"value": 100, "unit": "mmHg"}
